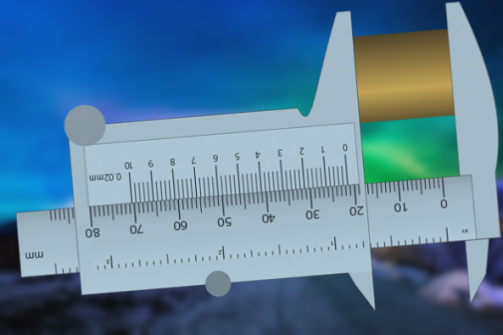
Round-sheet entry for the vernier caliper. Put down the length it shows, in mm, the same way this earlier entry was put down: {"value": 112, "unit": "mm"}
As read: {"value": 21.5, "unit": "mm"}
